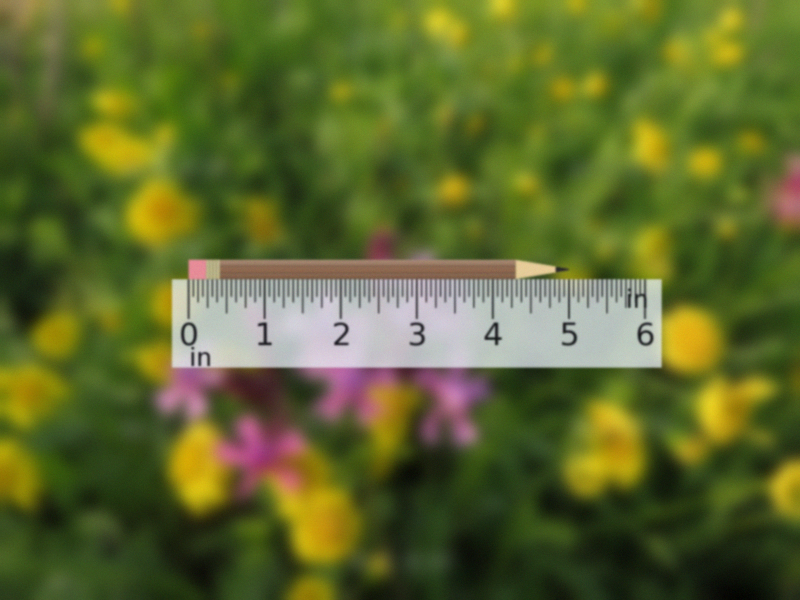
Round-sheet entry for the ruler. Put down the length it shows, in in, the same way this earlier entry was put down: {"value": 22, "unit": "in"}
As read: {"value": 5, "unit": "in"}
